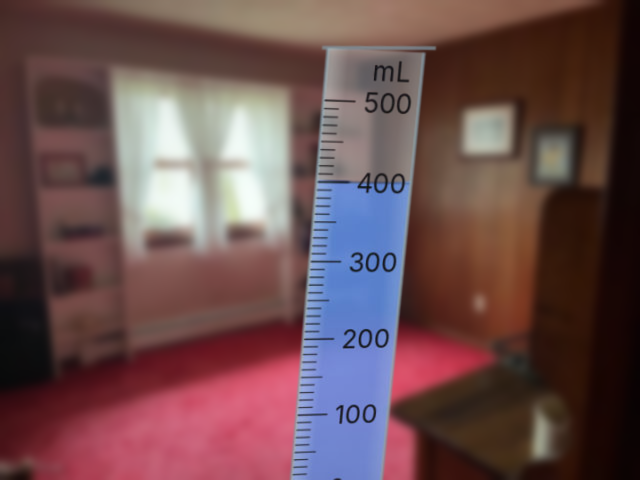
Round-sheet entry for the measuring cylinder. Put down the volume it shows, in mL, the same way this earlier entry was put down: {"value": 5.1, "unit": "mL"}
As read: {"value": 400, "unit": "mL"}
